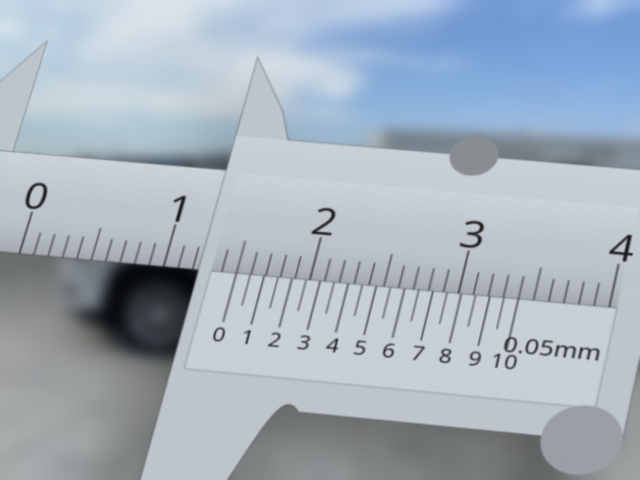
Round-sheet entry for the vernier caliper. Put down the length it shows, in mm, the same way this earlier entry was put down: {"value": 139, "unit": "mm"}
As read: {"value": 15.0, "unit": "mm"}
